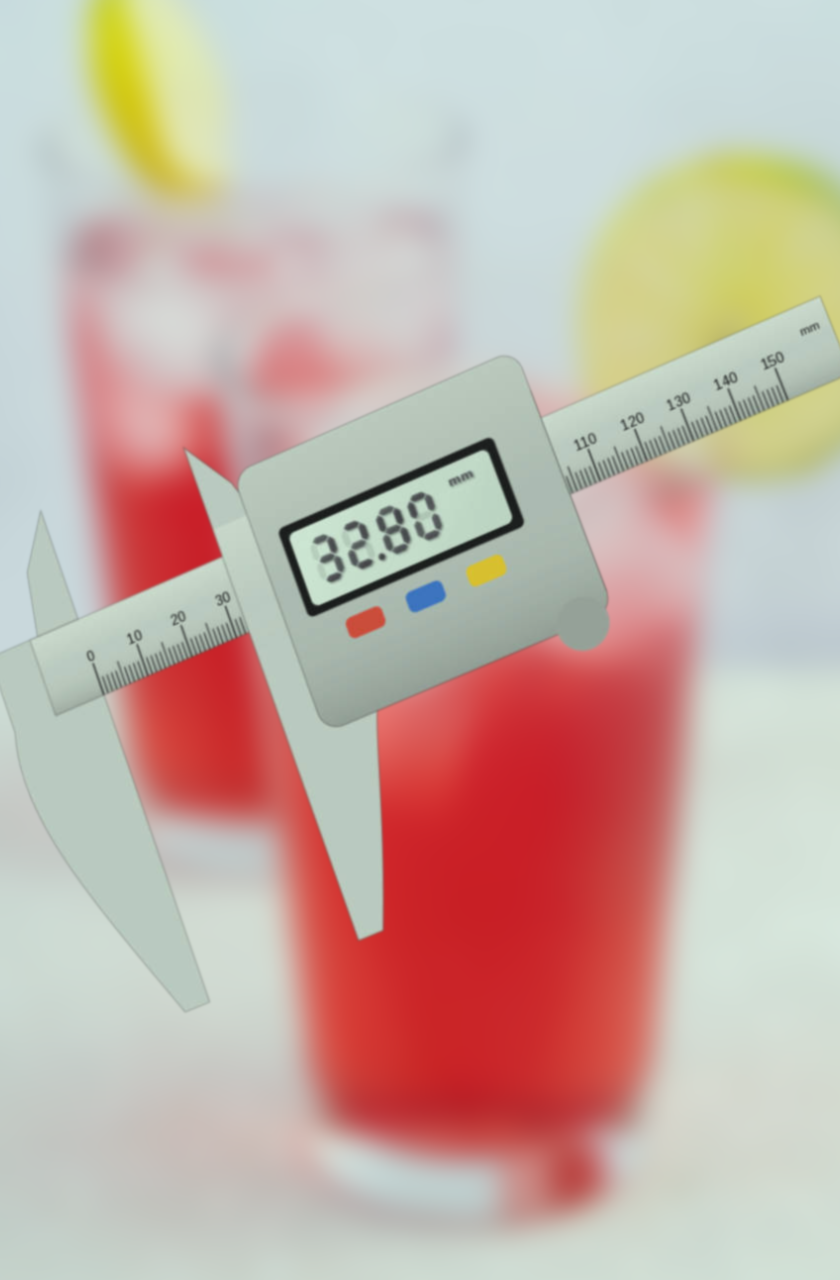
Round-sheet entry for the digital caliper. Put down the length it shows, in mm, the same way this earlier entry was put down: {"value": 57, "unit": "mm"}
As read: {"value": 32.80, "unit": "mm"}
